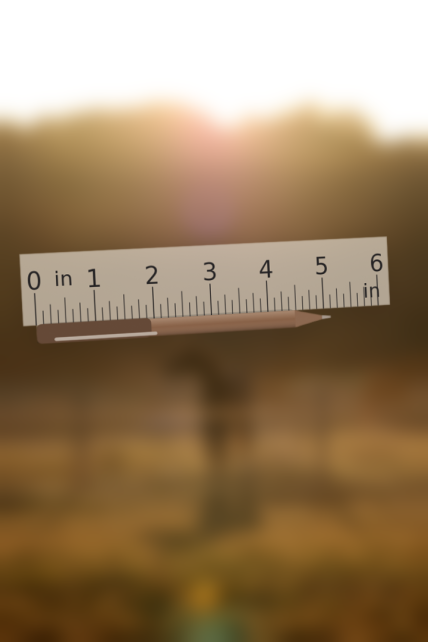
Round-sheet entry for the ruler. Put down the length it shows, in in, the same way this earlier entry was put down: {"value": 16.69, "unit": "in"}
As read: {"value": 5.125, "unit": "in"}
